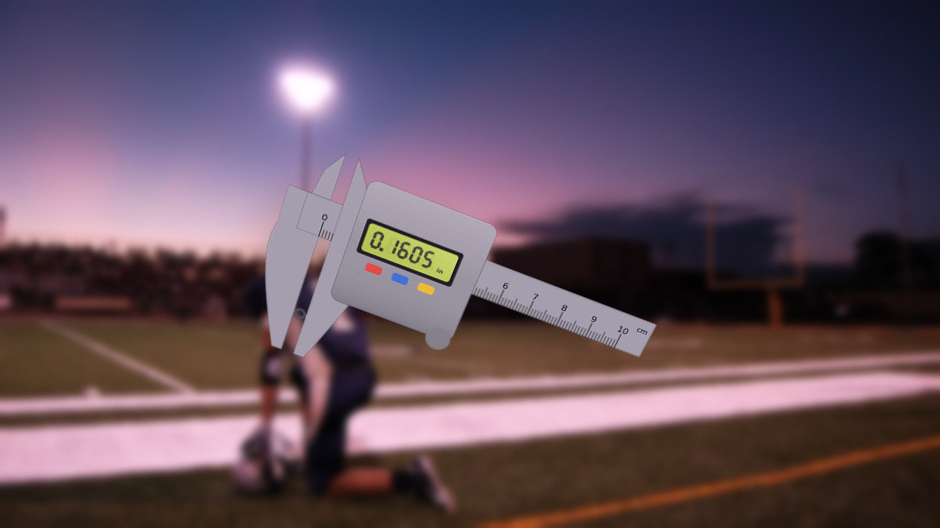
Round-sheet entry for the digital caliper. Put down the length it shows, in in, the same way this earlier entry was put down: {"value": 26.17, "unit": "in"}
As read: {"value": 0.1605, "unit": "in"}
